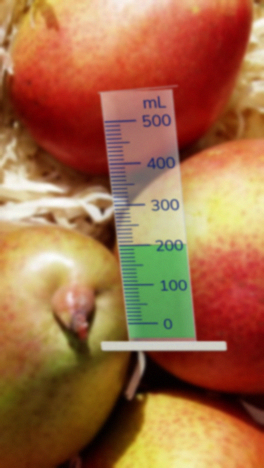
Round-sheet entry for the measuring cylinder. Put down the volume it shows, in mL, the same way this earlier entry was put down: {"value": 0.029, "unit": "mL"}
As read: {"value": 200, "unit": "mL"}
